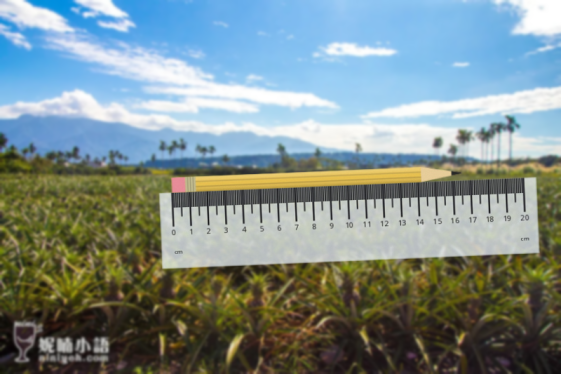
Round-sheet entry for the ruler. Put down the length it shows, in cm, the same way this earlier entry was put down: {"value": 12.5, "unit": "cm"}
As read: {"value": 16.5, "unit": "cm"}
